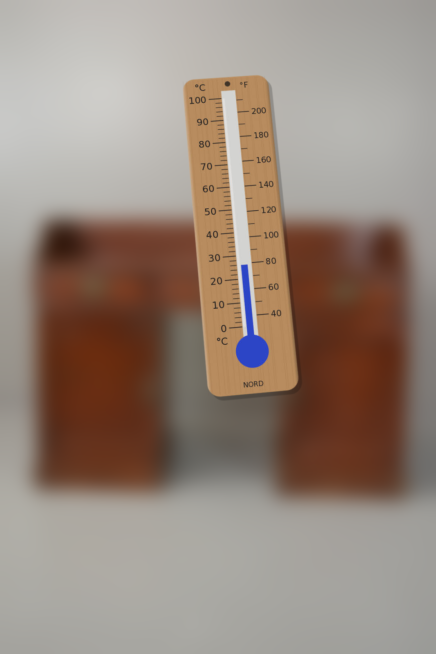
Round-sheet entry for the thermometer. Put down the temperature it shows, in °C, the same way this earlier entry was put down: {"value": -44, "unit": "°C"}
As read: {"value": 26, "unit": "°C"}
